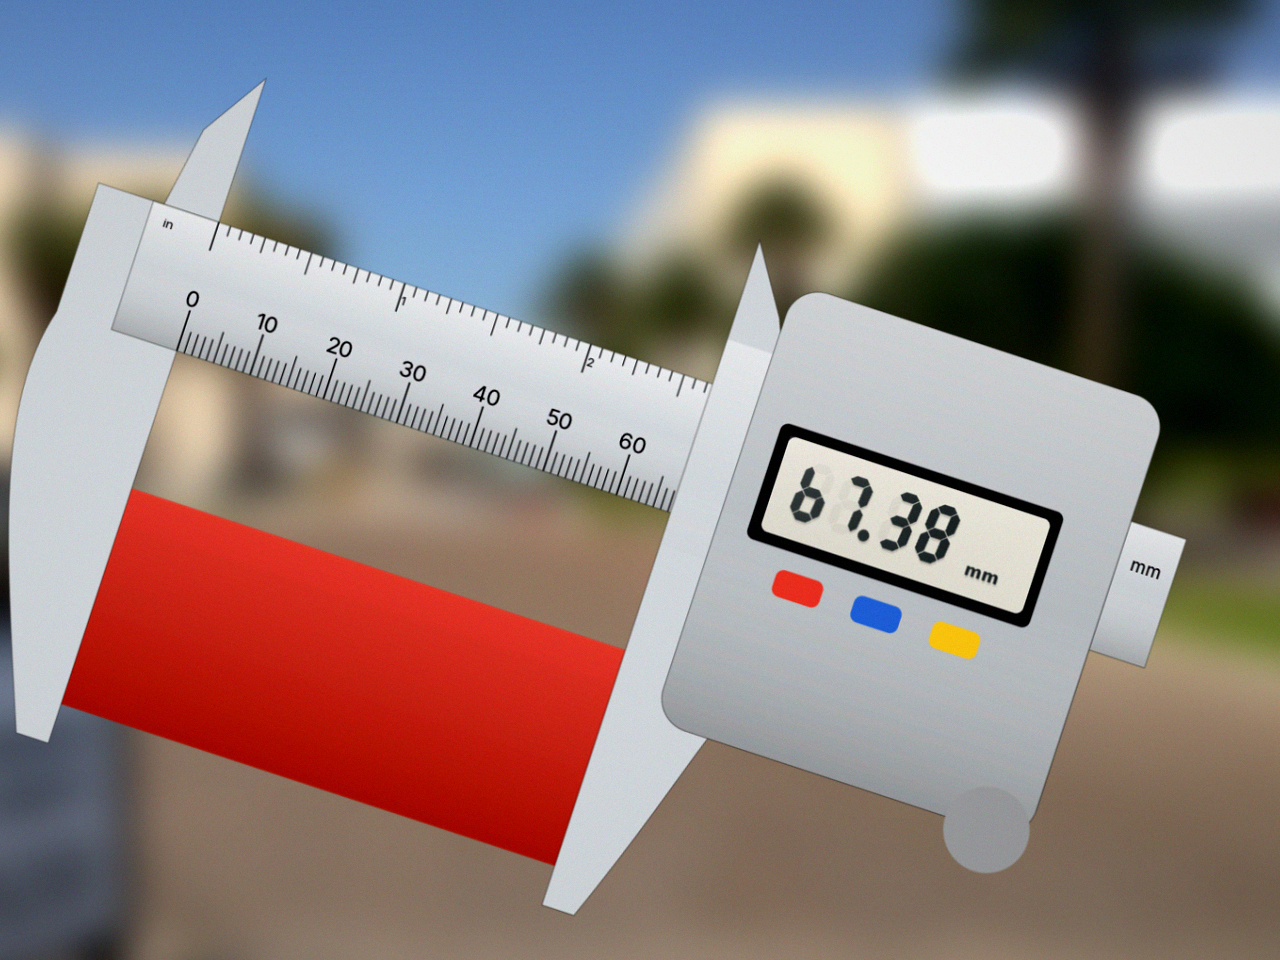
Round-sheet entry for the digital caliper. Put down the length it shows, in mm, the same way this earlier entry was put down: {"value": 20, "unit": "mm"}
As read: {"value": 67.38, "unit": "mm"}
